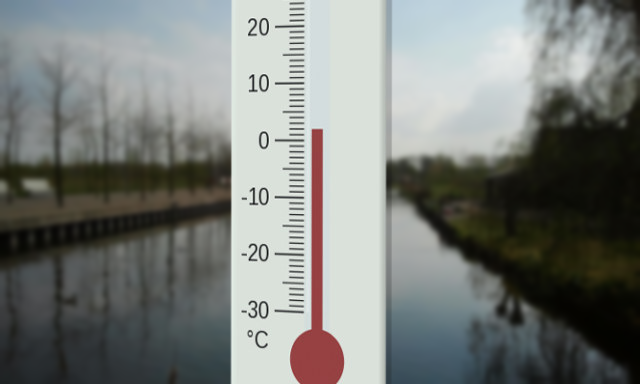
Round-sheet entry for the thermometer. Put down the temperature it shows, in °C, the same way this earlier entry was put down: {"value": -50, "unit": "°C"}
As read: {"value": 2, "unit": "°C"}
